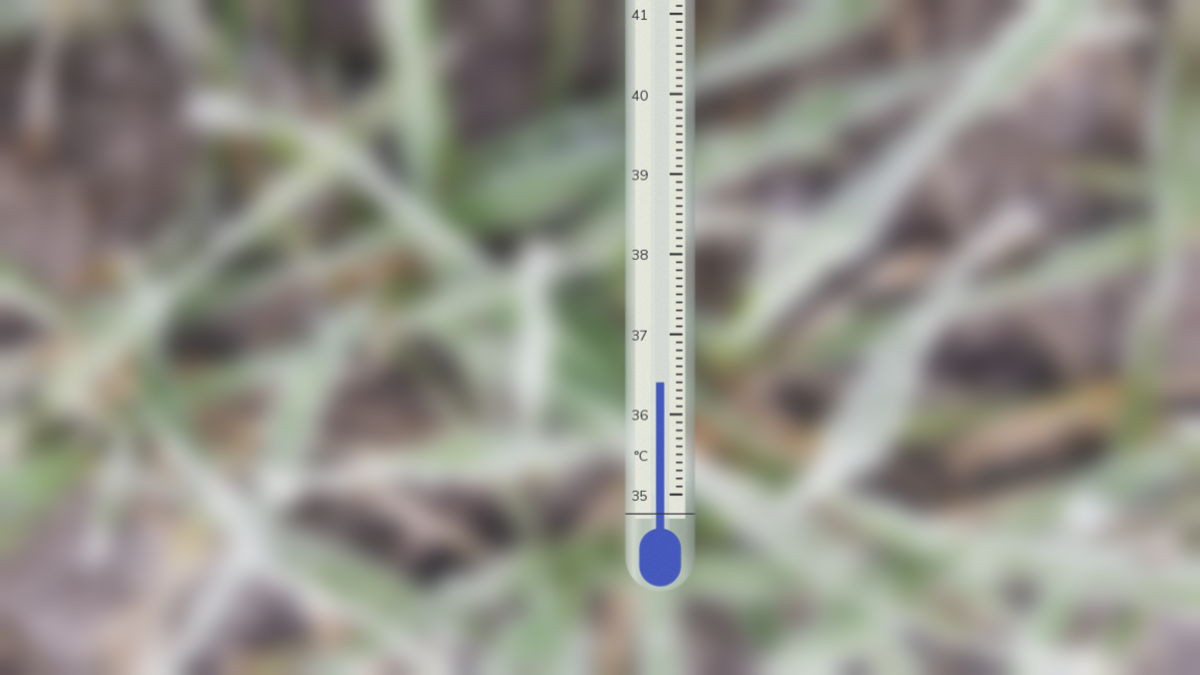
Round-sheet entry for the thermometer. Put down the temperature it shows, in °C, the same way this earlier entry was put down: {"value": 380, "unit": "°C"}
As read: {"value": 36.4, "unit": "°C"}
